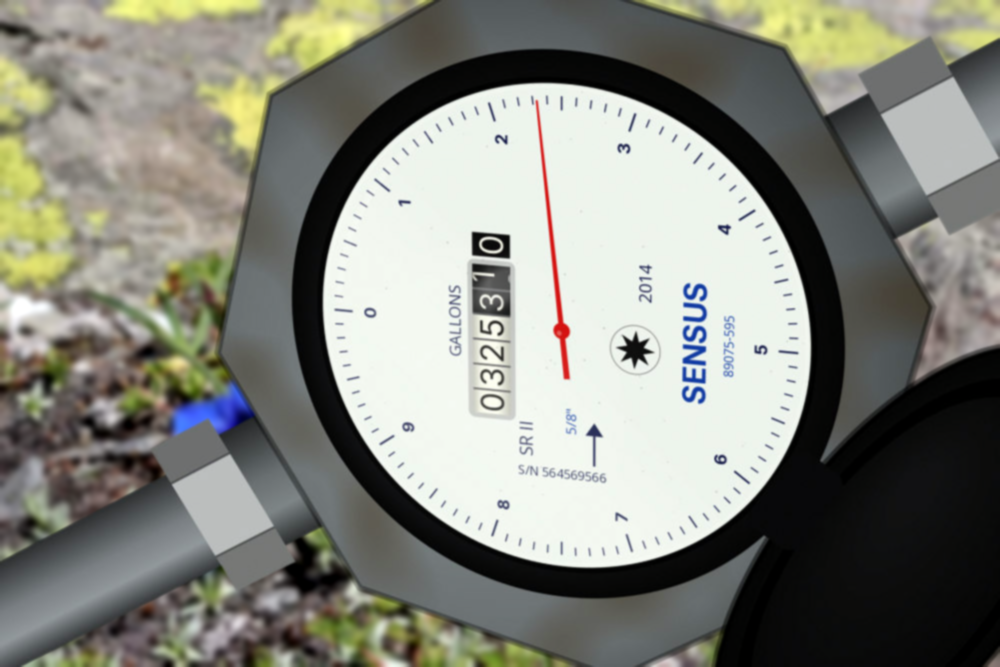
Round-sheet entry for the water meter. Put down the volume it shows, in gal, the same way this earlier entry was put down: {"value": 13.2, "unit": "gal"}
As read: {"value": 325312.3, "unit": "gal"}
